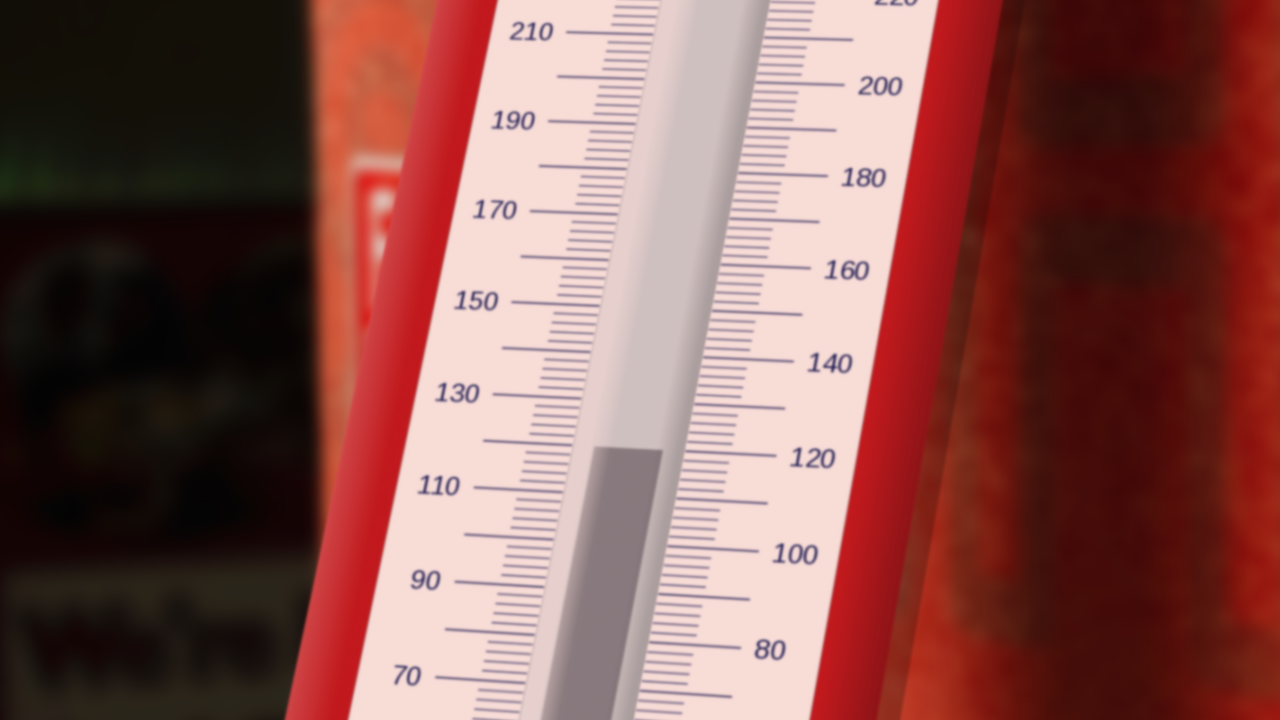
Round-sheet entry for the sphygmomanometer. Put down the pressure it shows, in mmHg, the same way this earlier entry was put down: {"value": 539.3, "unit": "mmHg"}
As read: {"value": 120, "unit": "mmHg"}
